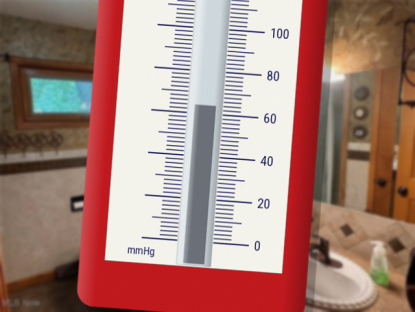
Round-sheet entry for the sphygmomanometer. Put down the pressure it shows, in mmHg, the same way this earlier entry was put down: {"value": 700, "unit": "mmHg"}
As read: {"value": 64, "unit": "mmHg"}
